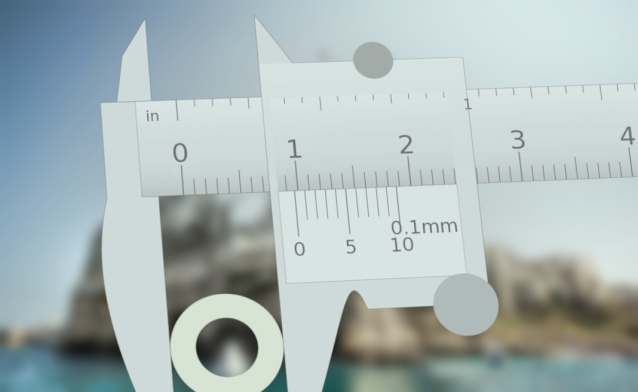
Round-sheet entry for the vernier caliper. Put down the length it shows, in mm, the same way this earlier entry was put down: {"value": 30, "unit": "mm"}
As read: {"value": 9.7, "unit": "mm"}
